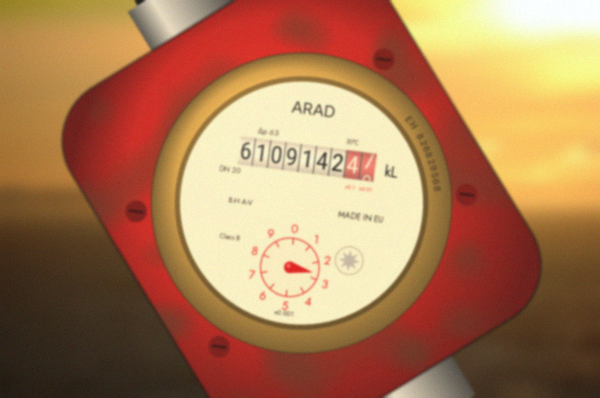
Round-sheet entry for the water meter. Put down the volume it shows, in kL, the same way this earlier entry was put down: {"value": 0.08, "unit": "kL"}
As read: {"value": 6109142.472, "unit": "kL"}
